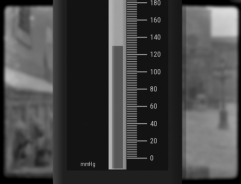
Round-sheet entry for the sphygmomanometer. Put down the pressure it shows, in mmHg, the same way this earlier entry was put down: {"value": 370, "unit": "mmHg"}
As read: {"value": 130, "unit": "mmHg"}
